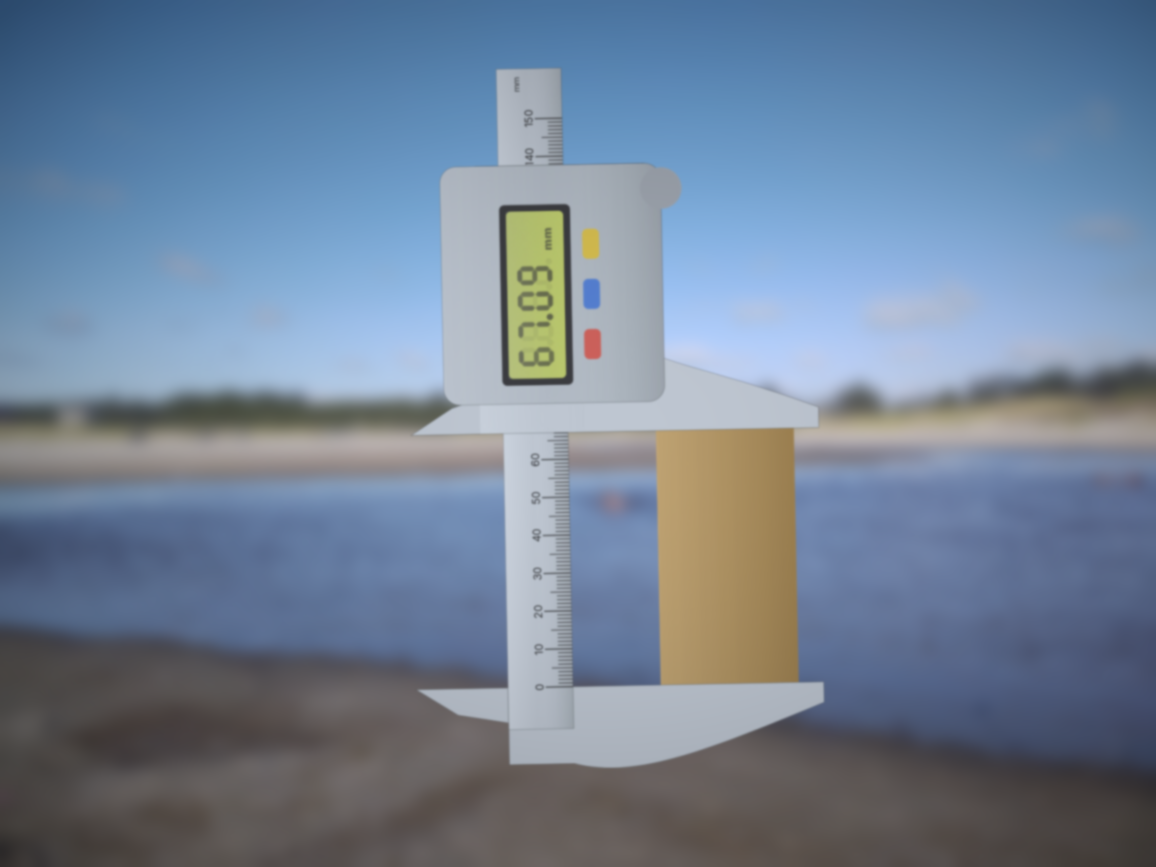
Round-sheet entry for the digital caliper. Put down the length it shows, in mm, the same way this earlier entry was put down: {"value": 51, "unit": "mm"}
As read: {"value": 67.09, "unit": "mm"}
